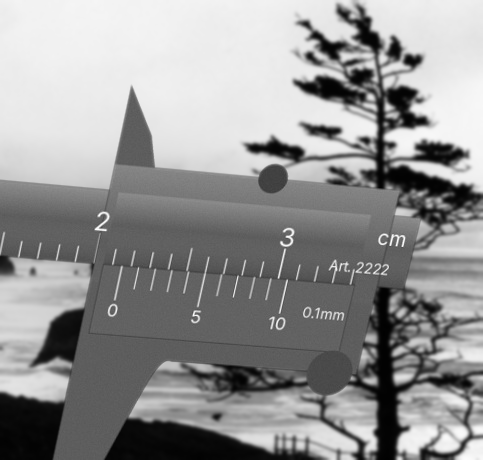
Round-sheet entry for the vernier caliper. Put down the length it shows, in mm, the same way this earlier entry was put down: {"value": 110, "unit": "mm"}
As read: {"value": 21.5, "unit": "mm"}
